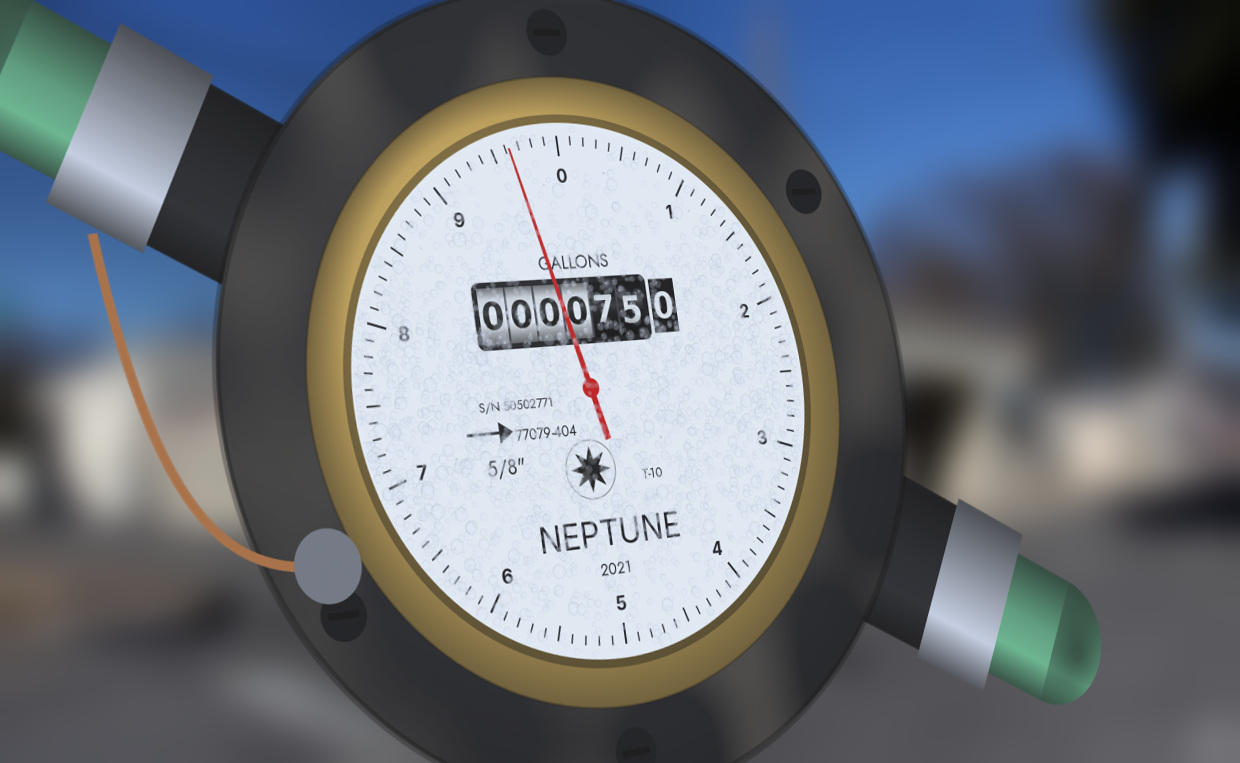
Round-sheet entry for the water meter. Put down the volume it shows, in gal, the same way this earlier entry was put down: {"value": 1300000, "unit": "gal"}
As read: {"value": 749.6, "unit": "gal"}
